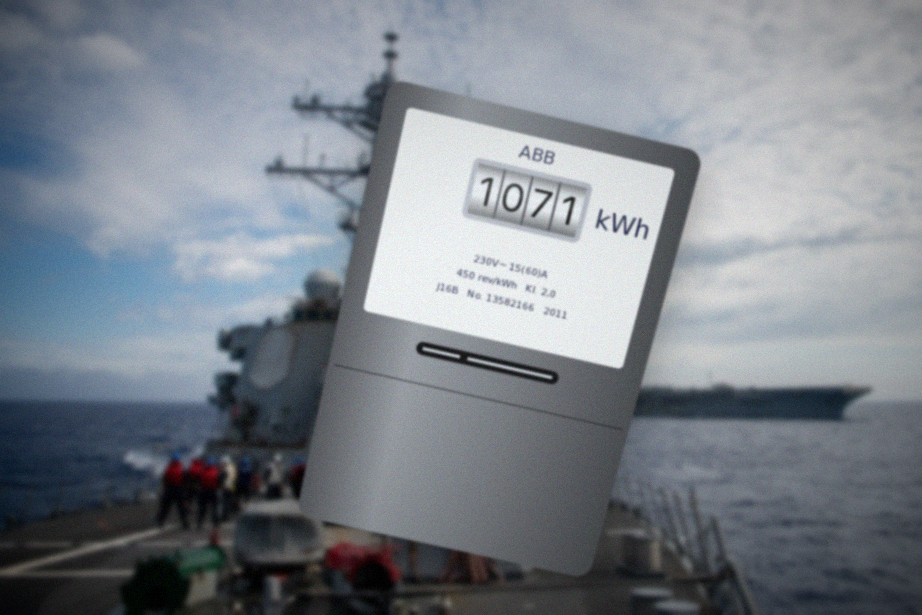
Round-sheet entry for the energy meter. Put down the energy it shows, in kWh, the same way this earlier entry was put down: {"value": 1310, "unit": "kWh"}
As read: {"value": 1071, "unit": "kWh"}
